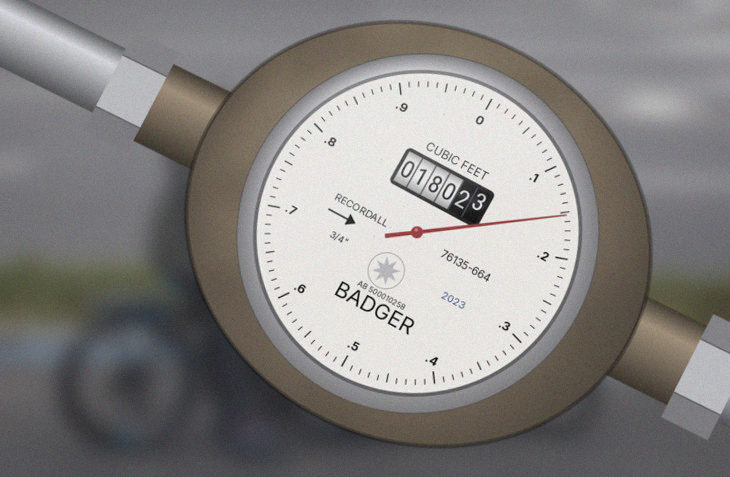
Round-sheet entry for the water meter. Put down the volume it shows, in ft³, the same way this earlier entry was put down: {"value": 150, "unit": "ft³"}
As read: {"value": 18023.15, "unit": "ft³"}
